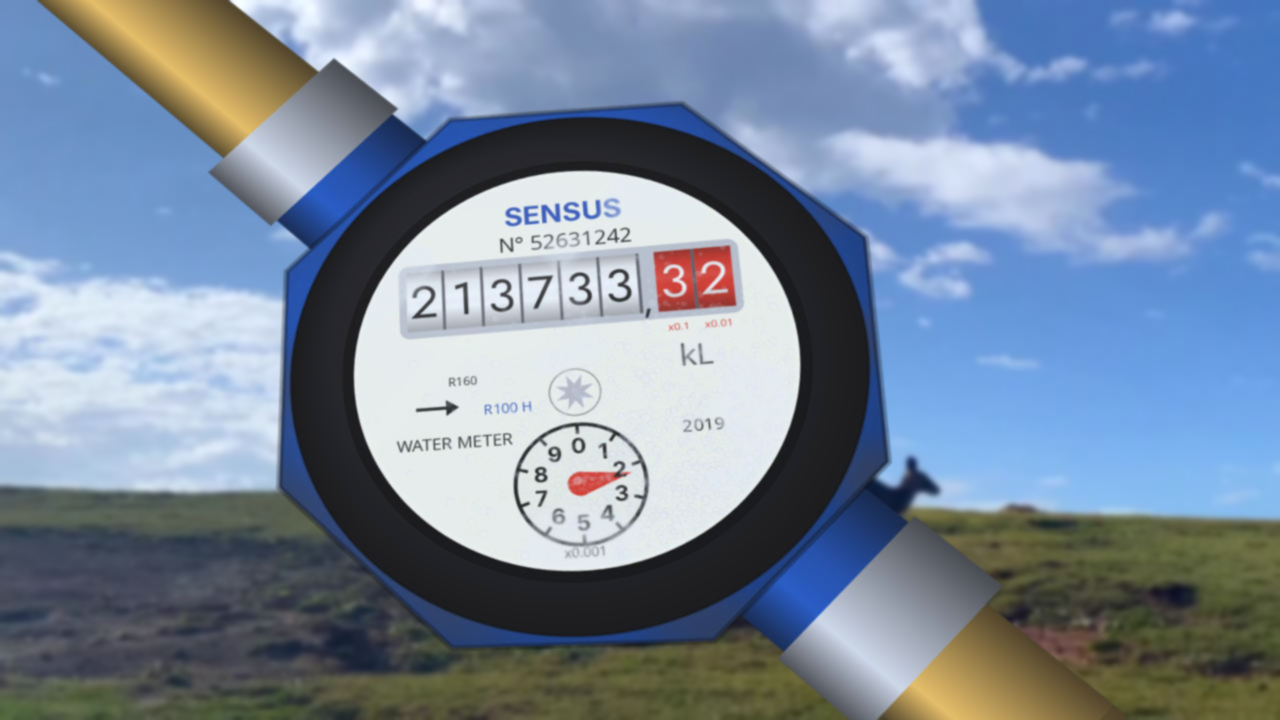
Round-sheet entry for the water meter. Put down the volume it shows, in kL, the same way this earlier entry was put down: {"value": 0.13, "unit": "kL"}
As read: {"value": 213733.322, "unit": "kL"}
